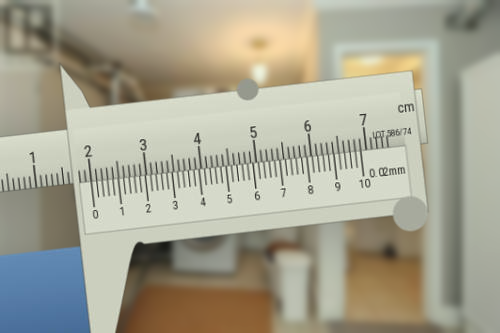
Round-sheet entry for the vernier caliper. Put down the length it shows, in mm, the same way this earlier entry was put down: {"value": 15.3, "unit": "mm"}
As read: {"value": 20.0, "unit": "mm"}
